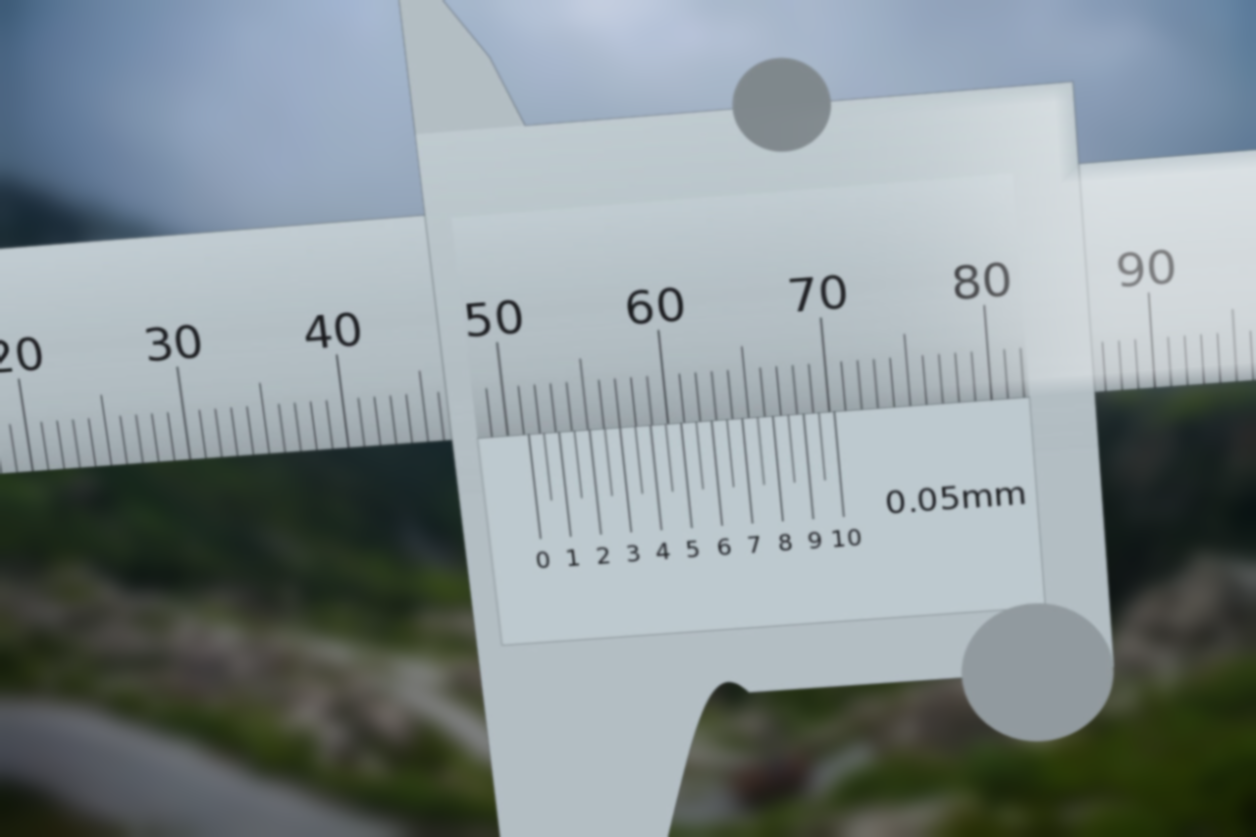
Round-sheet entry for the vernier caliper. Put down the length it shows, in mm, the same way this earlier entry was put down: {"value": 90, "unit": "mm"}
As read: {"value": 51.3, "unit": "mm"}
